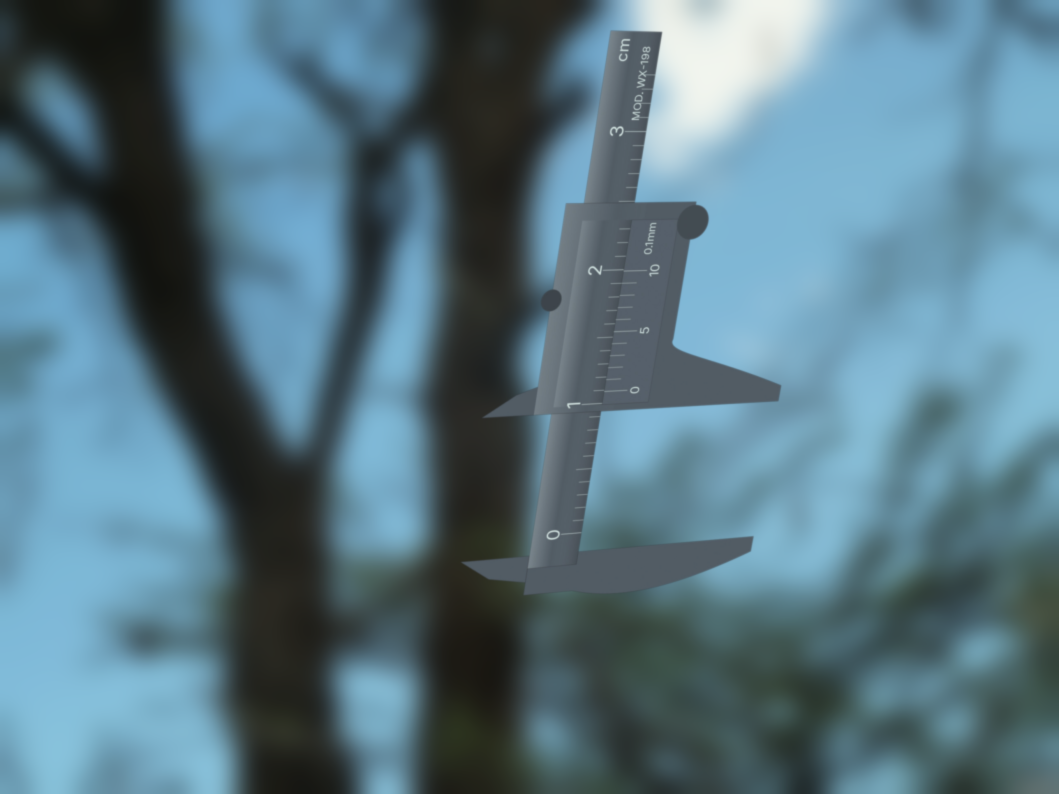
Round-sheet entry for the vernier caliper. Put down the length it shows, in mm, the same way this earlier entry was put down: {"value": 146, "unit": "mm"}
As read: {"value": 10.9, "unit": "mm"}
